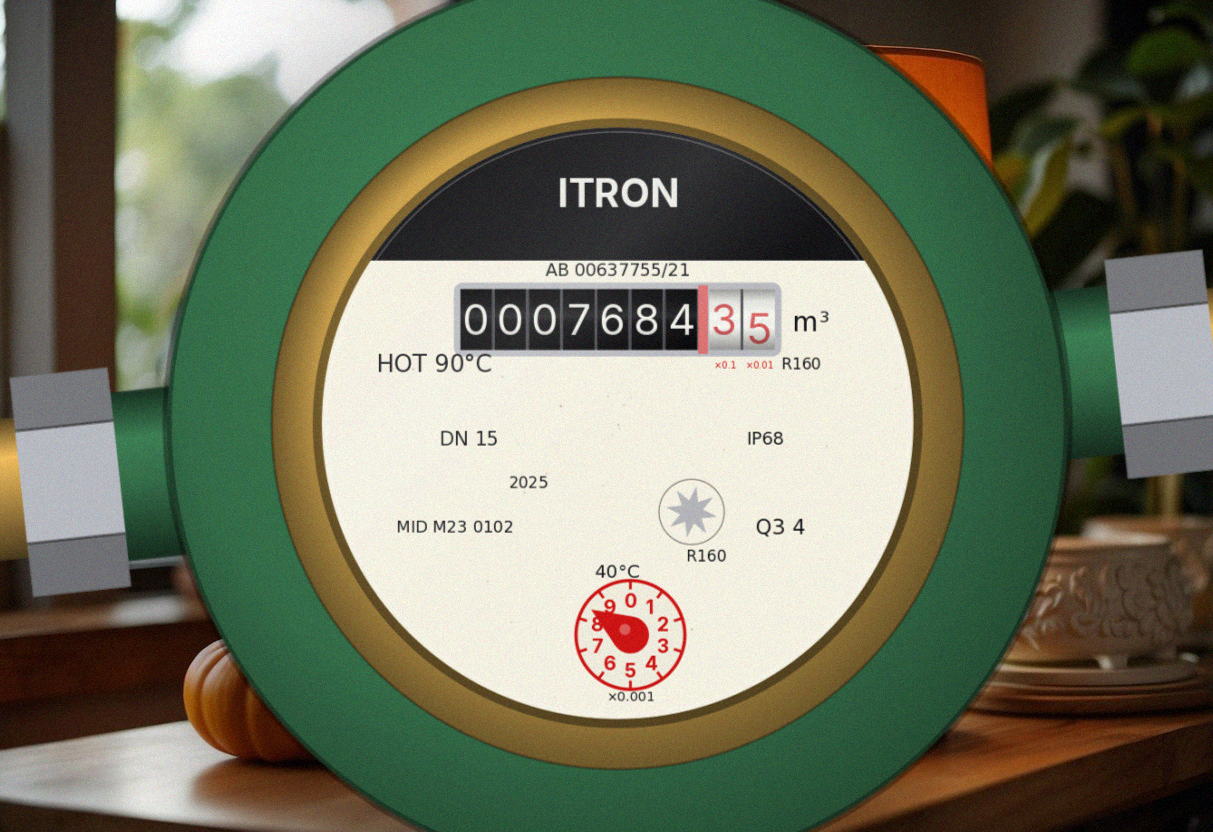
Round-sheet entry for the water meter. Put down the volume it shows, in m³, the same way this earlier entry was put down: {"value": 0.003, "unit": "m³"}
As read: {"value": 7684.348, "unit": "m³"}
